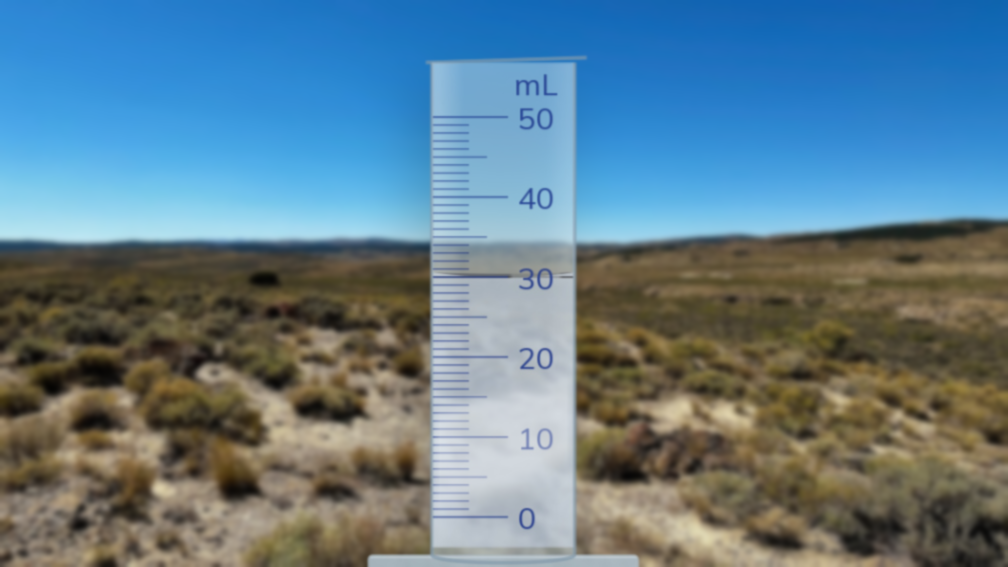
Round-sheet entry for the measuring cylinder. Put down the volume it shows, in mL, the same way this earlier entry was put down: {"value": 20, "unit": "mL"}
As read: {"value": 30, "unit": "mL"}
